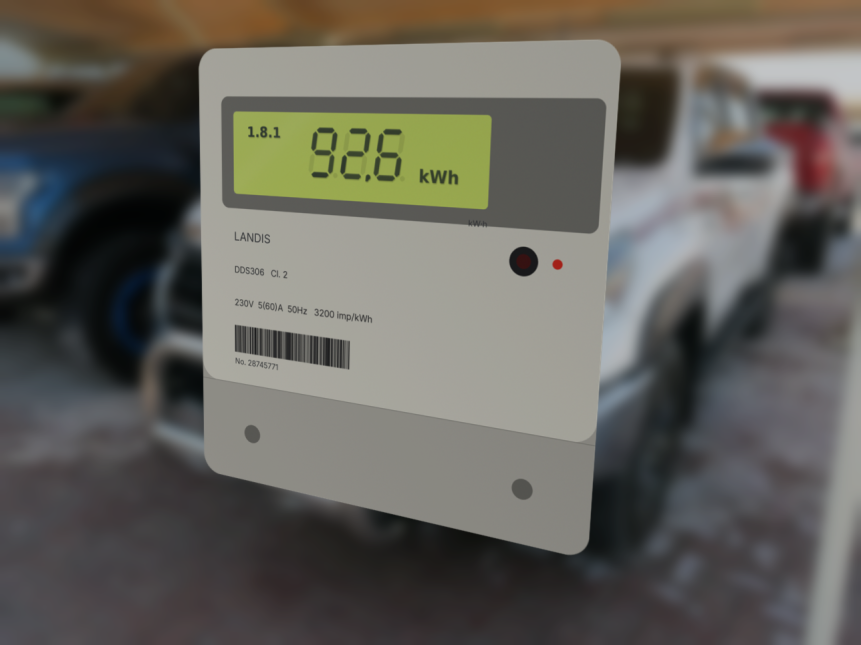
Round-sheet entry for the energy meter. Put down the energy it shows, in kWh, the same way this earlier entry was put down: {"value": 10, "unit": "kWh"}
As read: {"value": 92.6, "unit": "kWh"}
